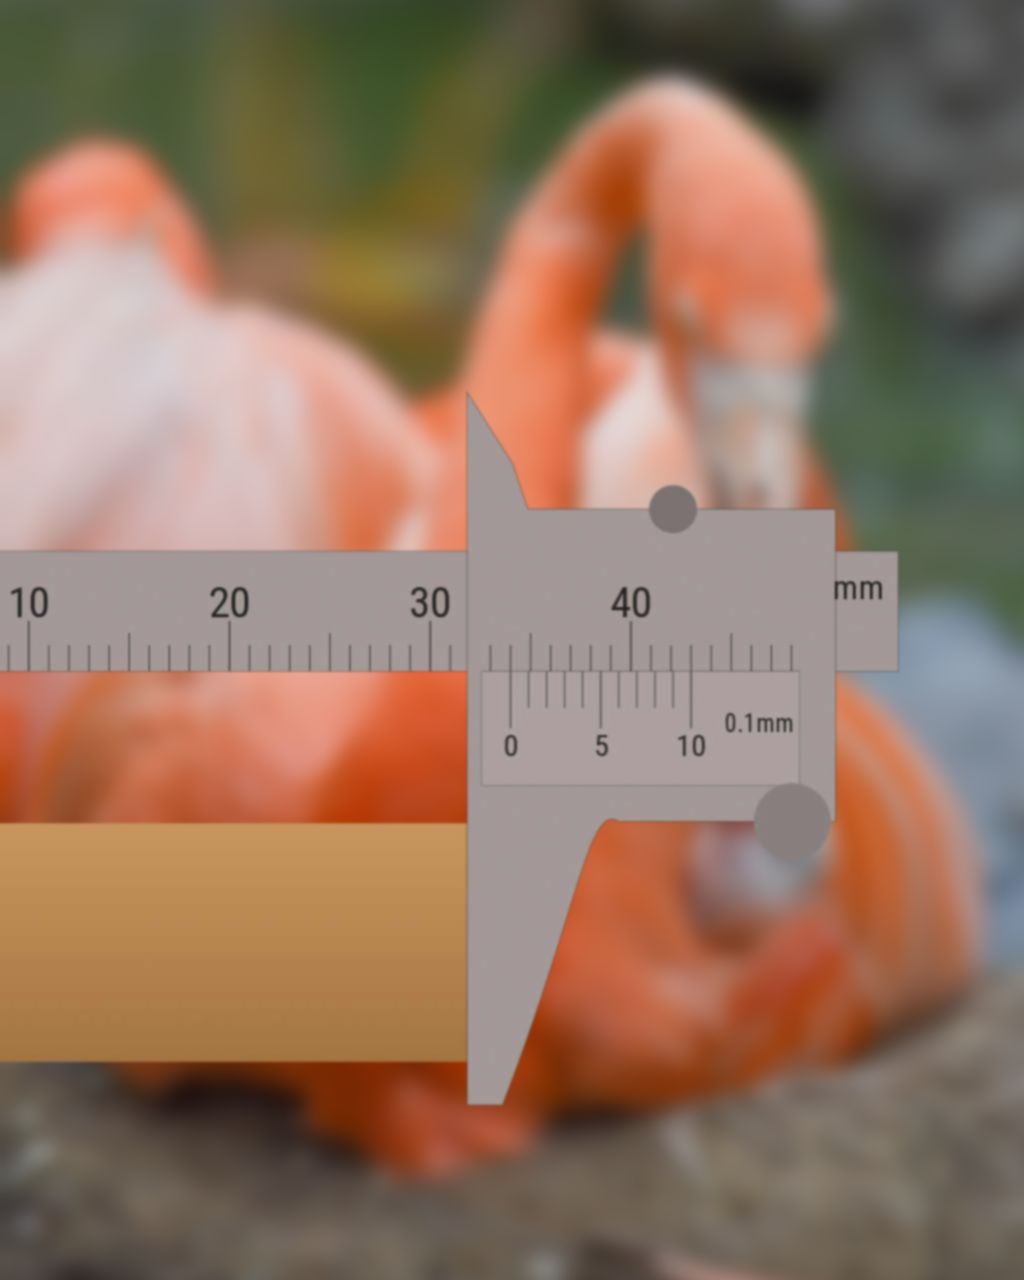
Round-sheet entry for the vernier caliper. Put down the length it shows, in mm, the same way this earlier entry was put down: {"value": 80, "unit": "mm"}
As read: {"value": 34.0, "unit": "mm"}
